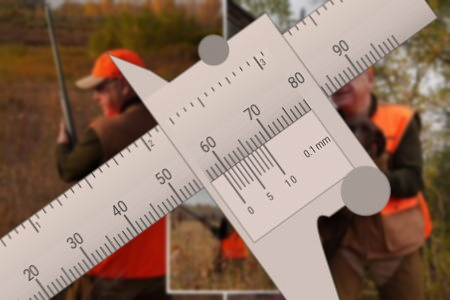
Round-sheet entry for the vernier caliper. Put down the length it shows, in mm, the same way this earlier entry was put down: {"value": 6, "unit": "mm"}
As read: {"value": 59.2, "unit": "mm"}
